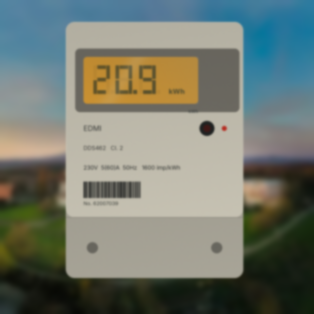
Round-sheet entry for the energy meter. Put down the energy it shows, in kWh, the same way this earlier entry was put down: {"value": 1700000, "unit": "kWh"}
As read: {"value": 20.9, "unit": "kWh"}
